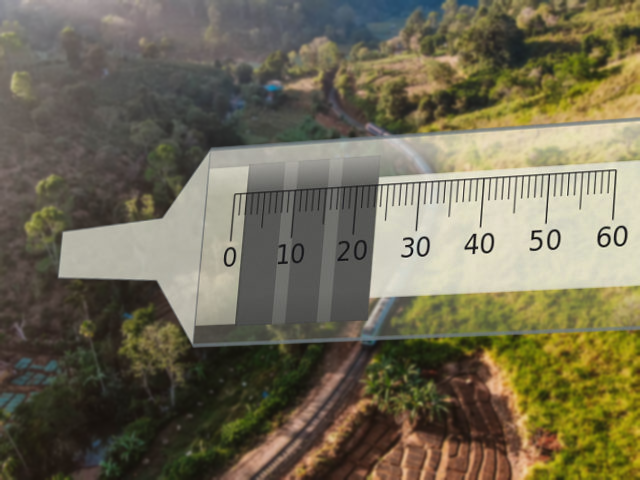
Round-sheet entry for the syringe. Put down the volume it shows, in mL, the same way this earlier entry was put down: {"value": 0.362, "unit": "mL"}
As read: {"value": 2, "unit": "mL"}
